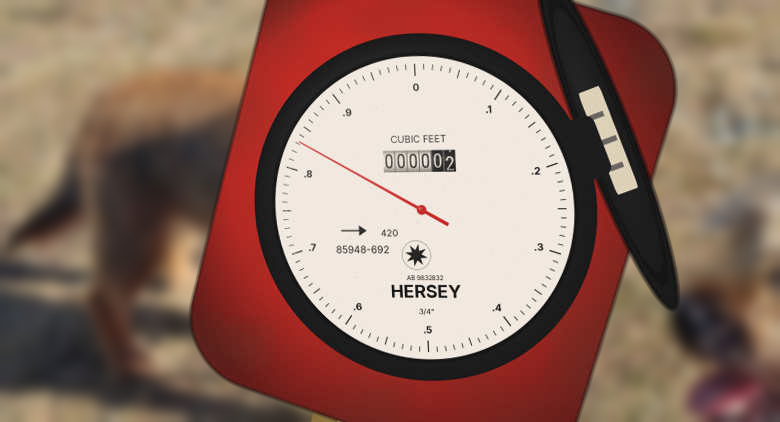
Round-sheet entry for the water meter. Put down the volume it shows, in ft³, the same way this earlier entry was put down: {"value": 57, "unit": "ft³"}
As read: {"value": 1.83, "unit": "ft³"}
